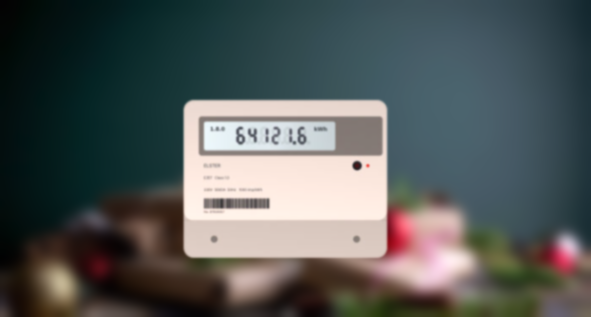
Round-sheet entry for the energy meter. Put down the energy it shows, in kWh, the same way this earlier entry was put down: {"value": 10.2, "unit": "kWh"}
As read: {"value": 64121.6, "unit": "kWh"}
